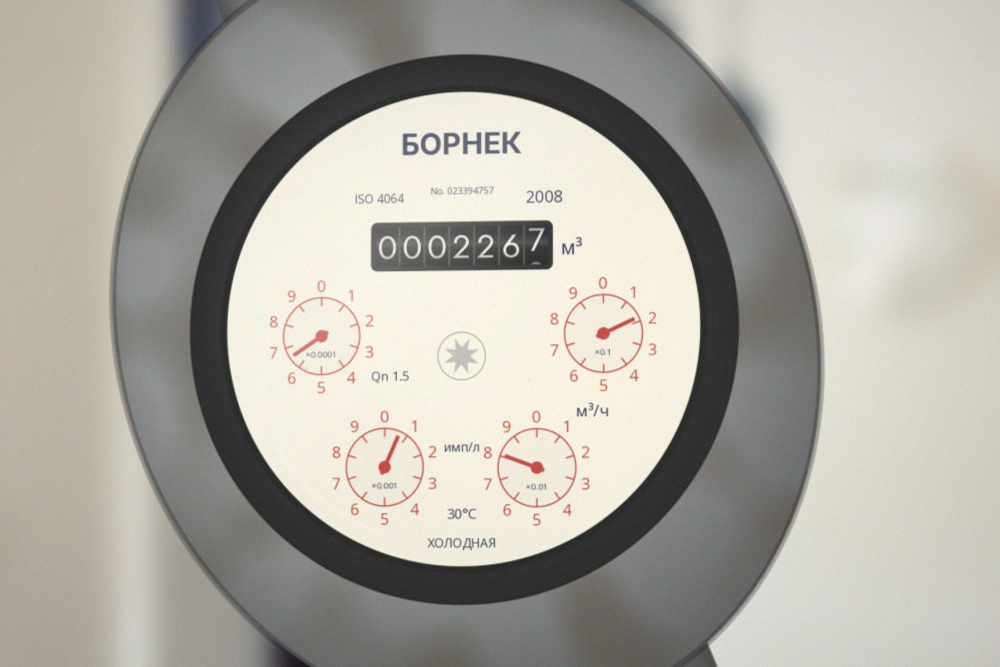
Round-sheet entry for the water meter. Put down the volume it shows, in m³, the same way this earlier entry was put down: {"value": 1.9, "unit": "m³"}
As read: {"value": 2267.1806, "unit": "m³"}
